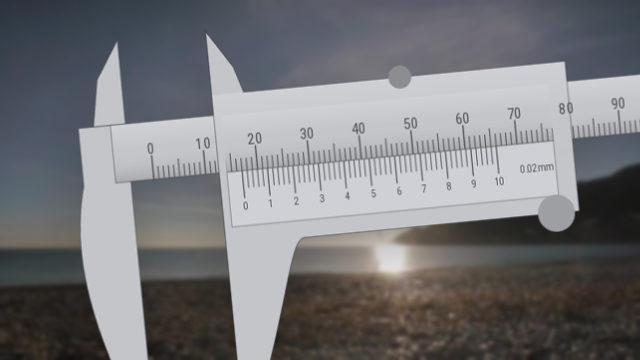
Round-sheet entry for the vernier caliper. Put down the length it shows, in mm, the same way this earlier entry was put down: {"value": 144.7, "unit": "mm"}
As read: {"value": 17.0, "unit": "mm"}
